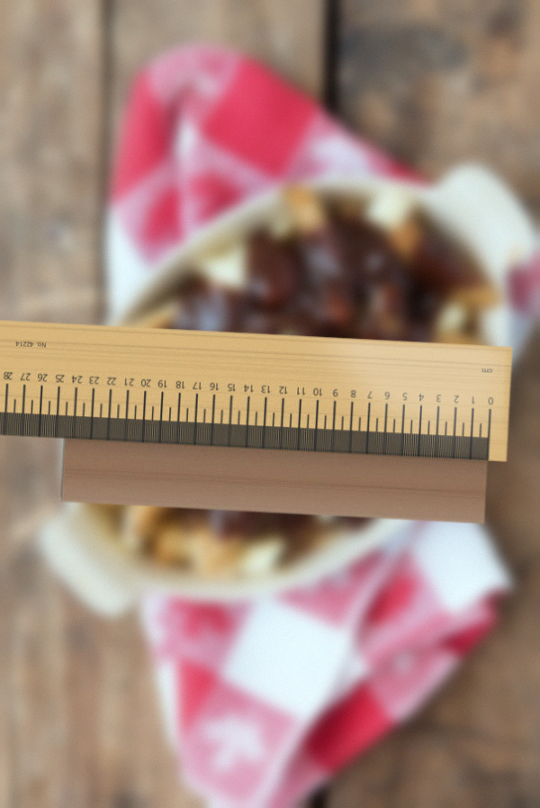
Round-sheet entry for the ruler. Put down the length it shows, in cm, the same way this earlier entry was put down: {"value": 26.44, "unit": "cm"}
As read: {"value": 24.5, "unit": "cm"}
